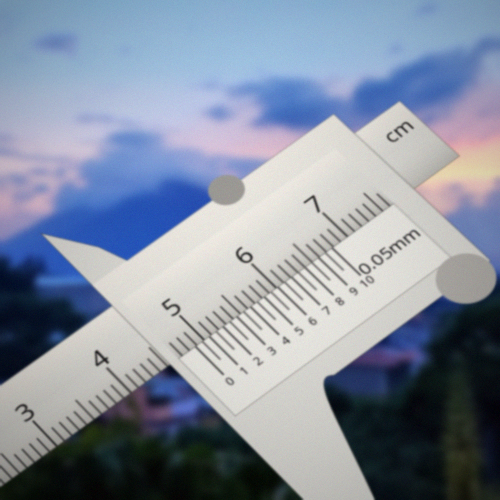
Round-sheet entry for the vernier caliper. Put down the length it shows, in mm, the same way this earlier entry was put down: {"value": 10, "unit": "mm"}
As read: {"value": 48.8, "unit": "mm"}
